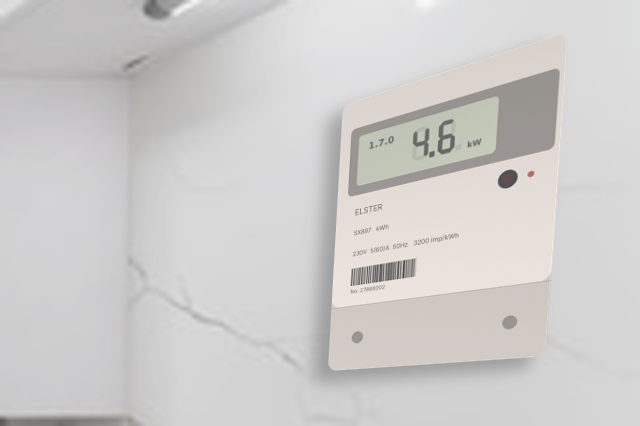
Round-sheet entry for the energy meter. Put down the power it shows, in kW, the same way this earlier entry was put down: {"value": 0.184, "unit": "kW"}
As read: {"value": 4.6, "unit": "kW"}
